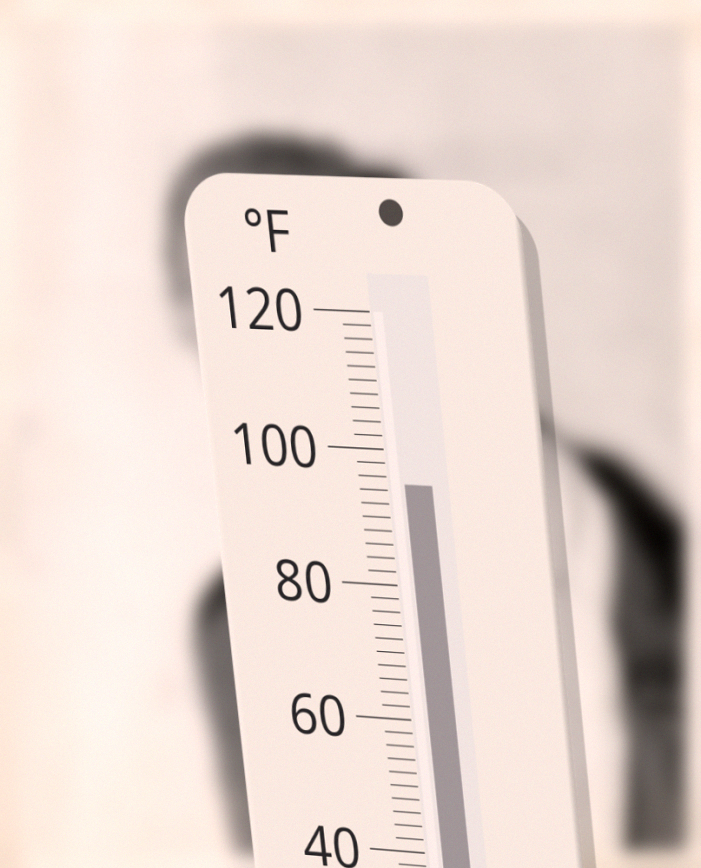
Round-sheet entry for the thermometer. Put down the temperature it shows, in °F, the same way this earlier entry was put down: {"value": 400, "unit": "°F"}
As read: {"value": 95, "unit": "°F"}
